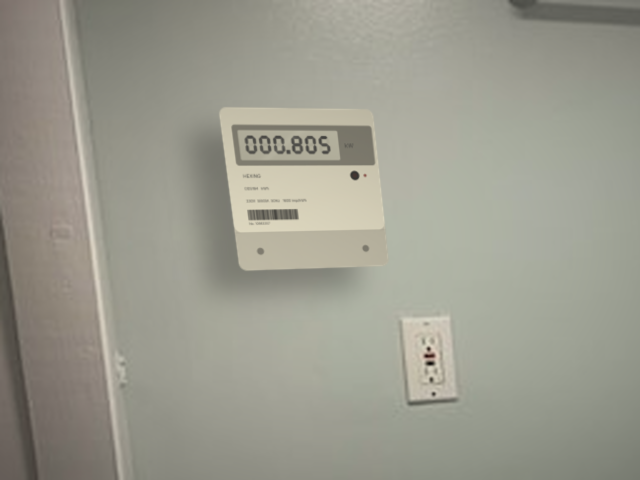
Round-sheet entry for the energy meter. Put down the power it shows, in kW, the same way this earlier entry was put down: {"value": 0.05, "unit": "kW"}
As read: {"value": 0.805, "unit": "kW"}
